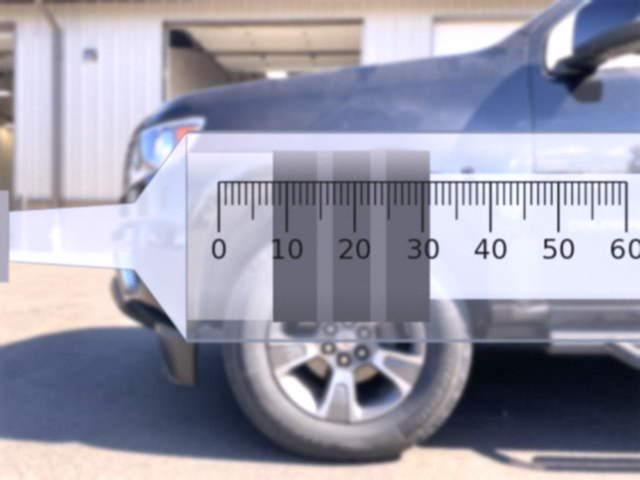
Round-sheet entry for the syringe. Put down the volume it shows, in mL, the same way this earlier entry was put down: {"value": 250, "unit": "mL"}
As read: {"value": 8, "unit": "mL"}
